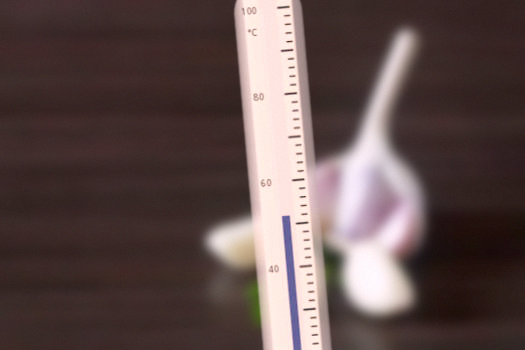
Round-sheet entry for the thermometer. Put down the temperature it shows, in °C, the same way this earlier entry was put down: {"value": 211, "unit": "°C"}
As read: {"value": 52, "unit": "°C"}
